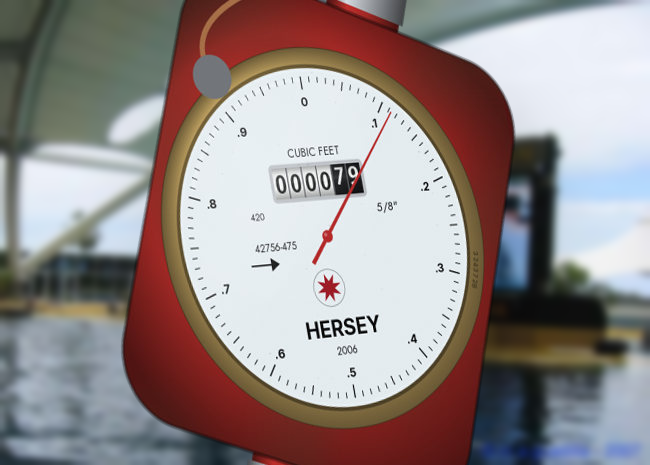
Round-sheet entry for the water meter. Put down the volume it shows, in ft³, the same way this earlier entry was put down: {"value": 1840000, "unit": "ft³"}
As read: {"value": 79.11, "unit": "ft³"}
